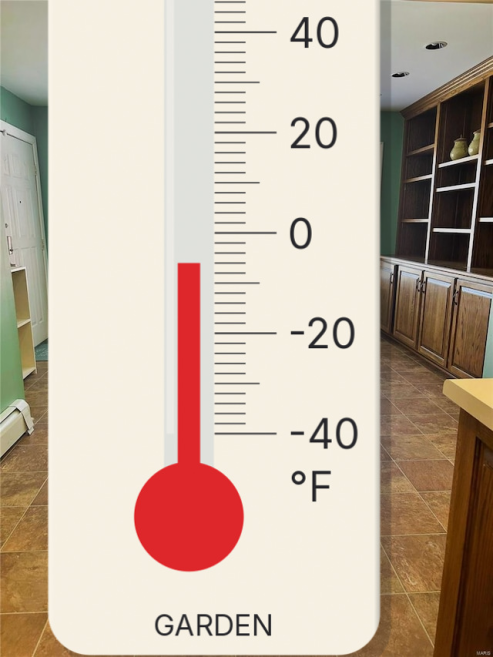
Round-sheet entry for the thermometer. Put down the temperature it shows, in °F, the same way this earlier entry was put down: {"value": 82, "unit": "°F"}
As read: {"value": -6, "unit": "°F"}
